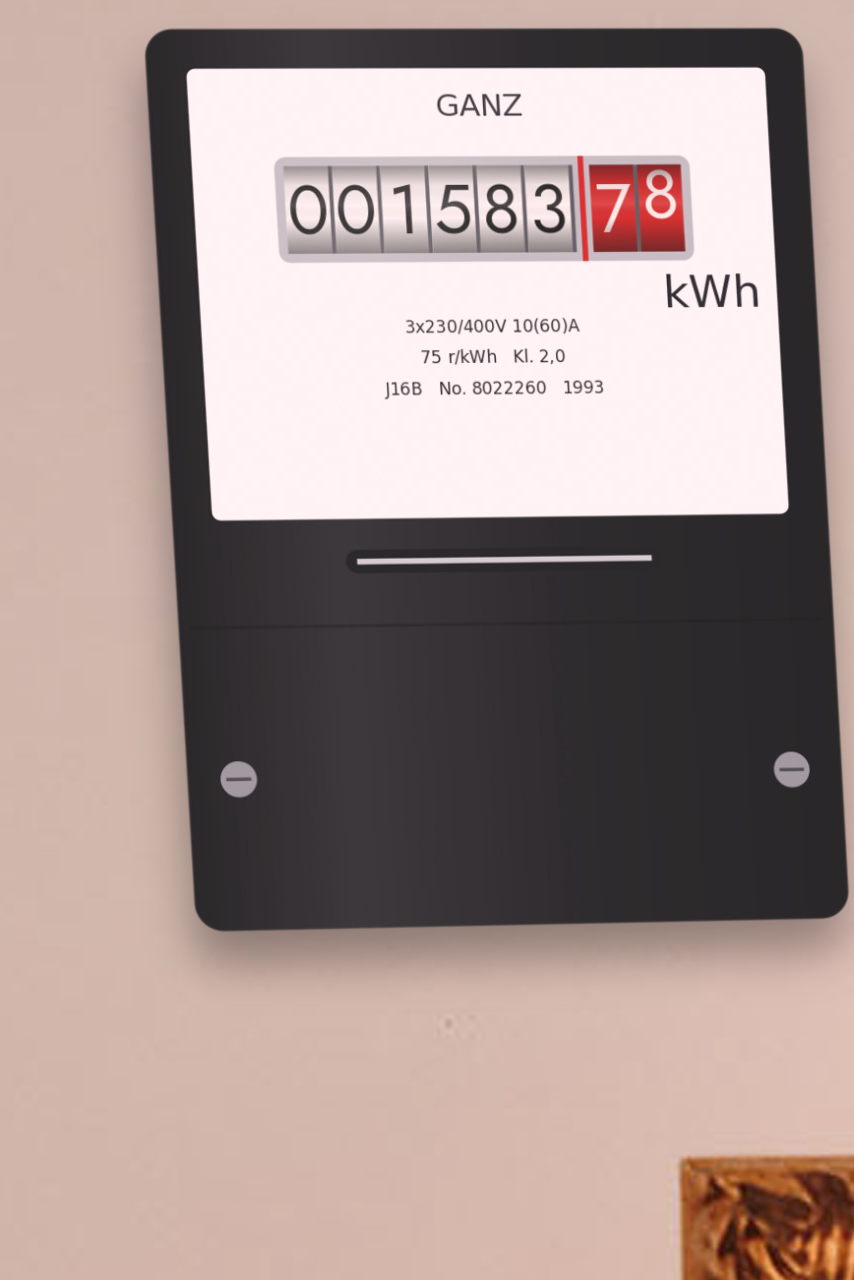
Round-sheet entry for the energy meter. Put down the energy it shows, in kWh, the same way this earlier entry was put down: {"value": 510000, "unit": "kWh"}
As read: {"value": 1583.78, "unit": "kWh"}
